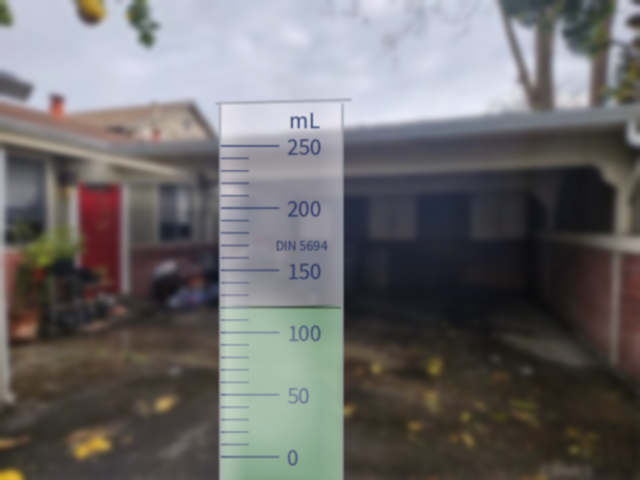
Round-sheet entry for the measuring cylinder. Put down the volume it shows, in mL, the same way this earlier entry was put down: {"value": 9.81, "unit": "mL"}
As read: {"value": 120, "unit": "mL"}
